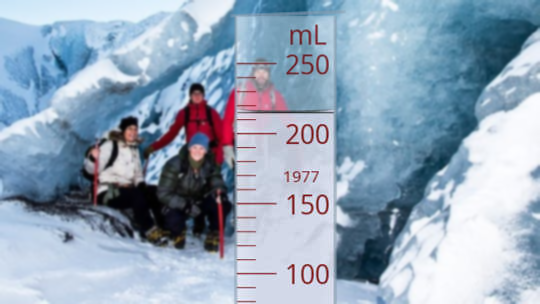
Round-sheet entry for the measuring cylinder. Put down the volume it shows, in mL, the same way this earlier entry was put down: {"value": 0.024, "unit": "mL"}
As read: {"value": 215, "unit": "mL"}
